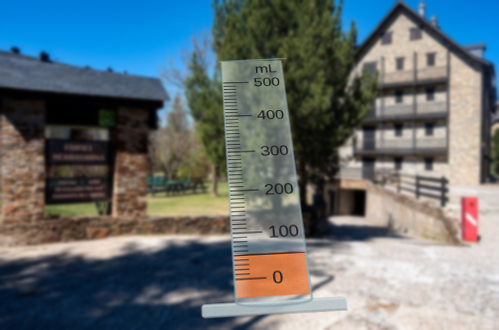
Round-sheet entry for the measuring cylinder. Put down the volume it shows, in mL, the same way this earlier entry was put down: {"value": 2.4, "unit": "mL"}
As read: {"value": 50, "unit": "mL"}
